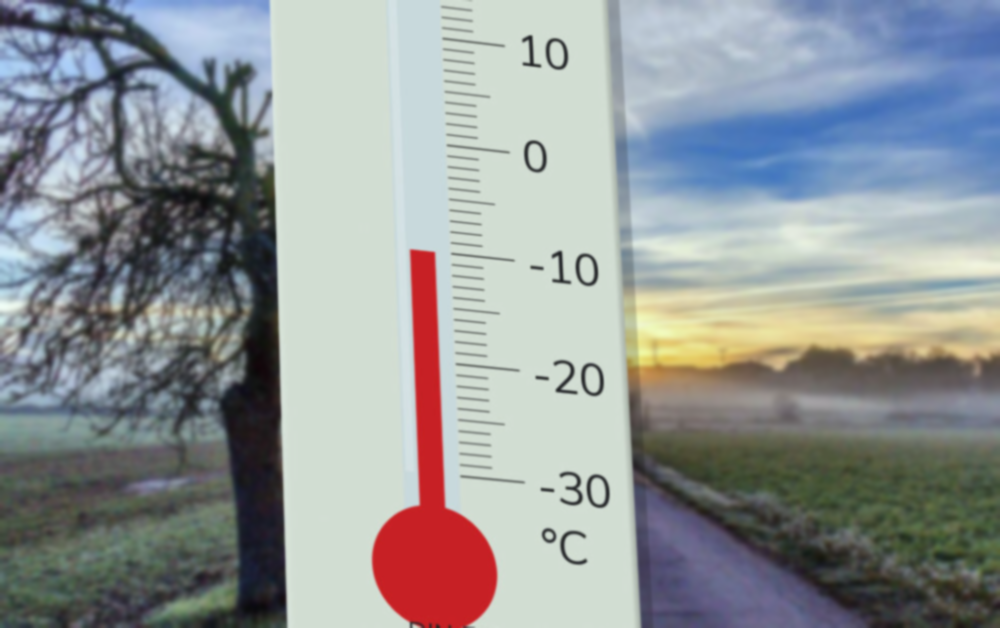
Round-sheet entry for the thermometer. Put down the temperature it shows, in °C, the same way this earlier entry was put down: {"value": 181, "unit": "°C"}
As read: {"value": -10, "unit": "°C"}
